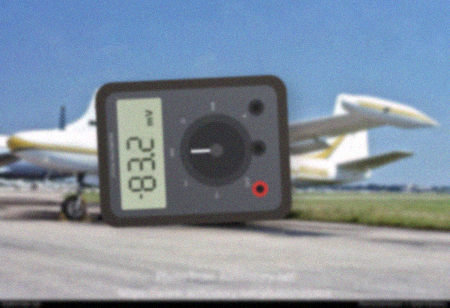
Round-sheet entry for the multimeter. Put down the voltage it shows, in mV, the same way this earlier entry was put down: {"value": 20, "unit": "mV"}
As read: {"value": -83.2, "unit": "mV"}
